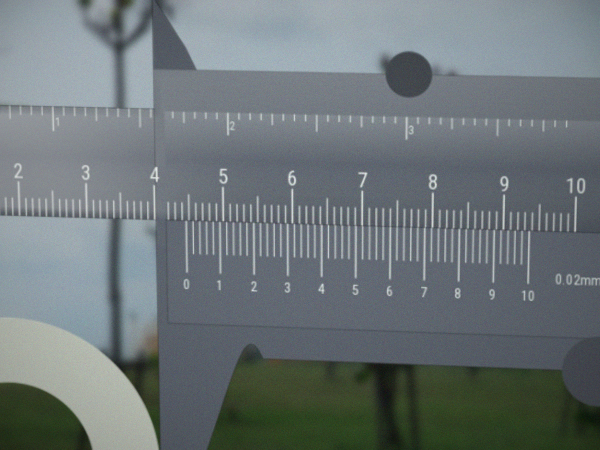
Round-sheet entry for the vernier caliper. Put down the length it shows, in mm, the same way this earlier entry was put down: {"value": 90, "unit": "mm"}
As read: {"value": 44.6, "unit": "mm"}
